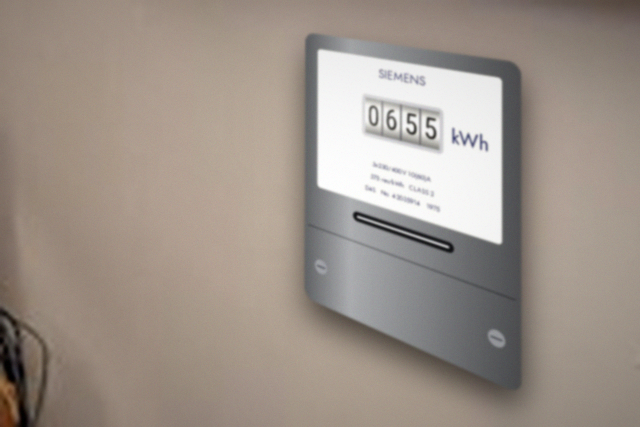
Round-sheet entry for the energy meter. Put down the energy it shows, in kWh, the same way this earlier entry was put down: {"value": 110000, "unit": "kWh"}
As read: {"value": 655, "unit": "kWh"}
